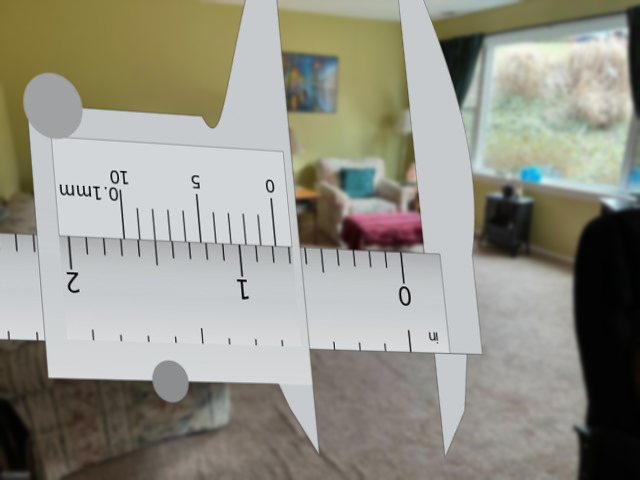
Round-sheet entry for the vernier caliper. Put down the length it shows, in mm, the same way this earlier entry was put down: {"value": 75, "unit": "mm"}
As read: {"value": 7.8, "unit": "mm"}
